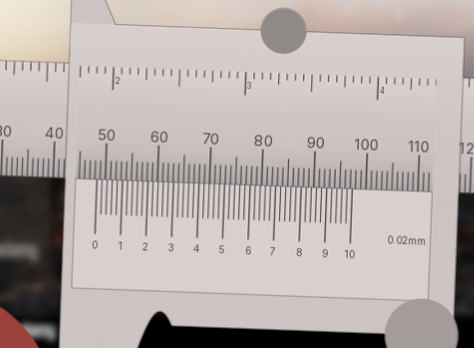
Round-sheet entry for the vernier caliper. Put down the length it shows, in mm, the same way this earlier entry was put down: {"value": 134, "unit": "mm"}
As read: {"value": 48.4, "unit": "mm"}
